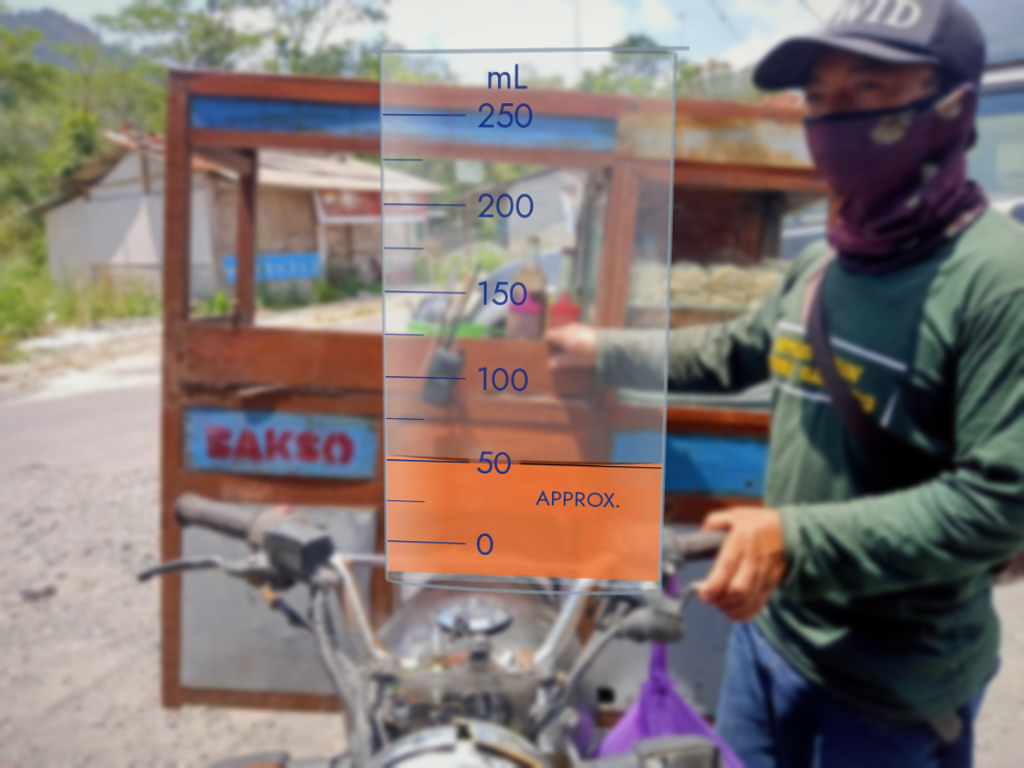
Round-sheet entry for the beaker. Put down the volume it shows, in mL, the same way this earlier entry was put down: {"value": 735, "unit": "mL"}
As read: {"value": 50, "unit": "mL"}
